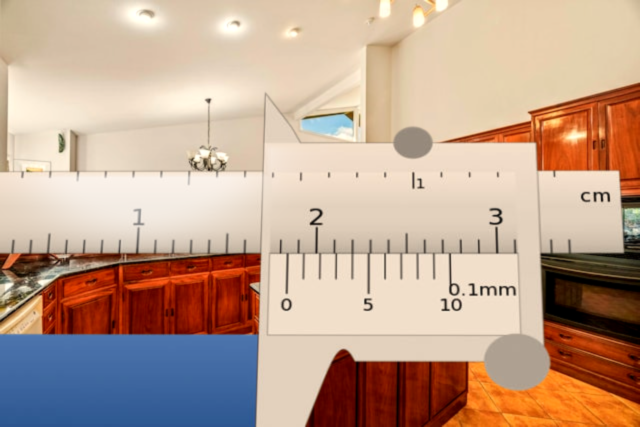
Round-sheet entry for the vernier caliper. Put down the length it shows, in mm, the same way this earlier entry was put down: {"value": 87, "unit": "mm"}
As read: {"value": 18.4, "unit": "mm"}
